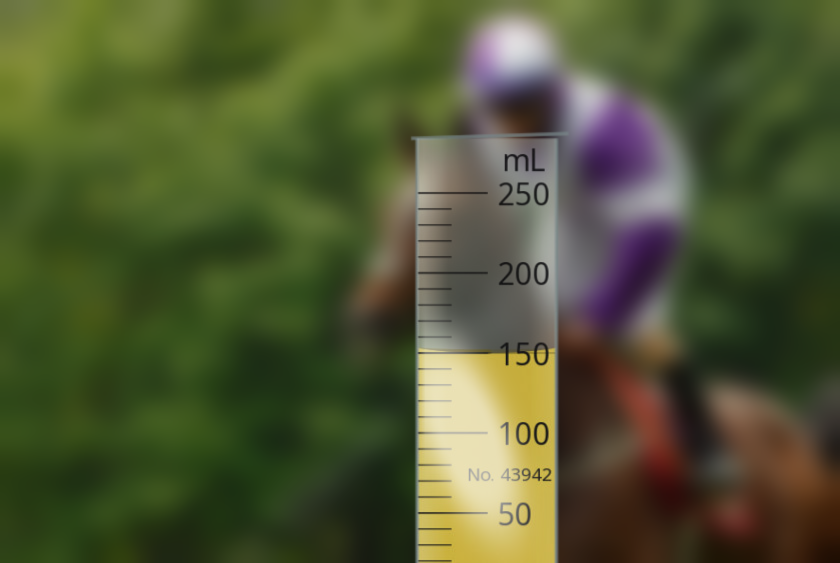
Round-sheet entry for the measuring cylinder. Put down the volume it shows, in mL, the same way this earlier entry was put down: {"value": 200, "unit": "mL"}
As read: {"value": 150, "unit": "mL"}
